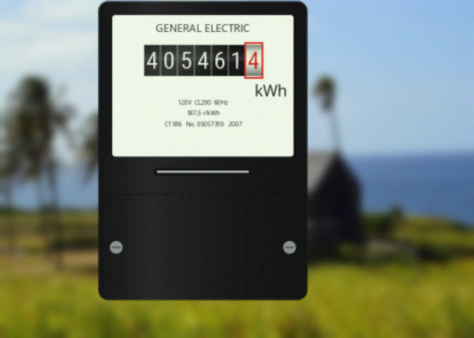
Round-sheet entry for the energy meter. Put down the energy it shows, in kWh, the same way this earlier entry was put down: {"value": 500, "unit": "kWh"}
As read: {"value": 405461.4, "unit": "kWh"}
